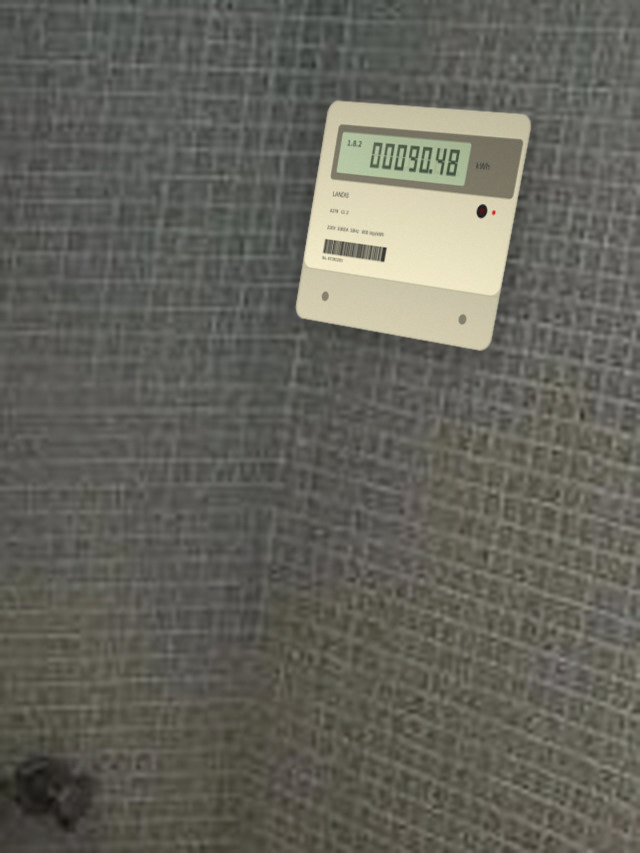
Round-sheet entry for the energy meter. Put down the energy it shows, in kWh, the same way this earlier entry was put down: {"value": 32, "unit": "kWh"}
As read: {"value": 90.48, "unit": "kWh"}
